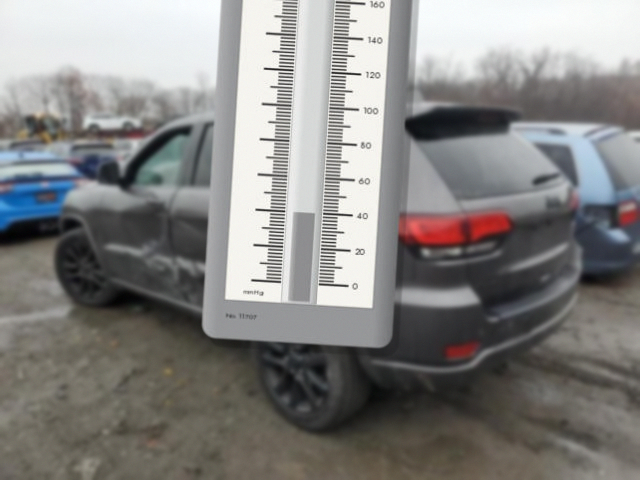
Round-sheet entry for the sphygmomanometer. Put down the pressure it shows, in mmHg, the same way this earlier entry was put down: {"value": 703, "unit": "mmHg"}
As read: {"value": 40, "unit": "mmHg"}
